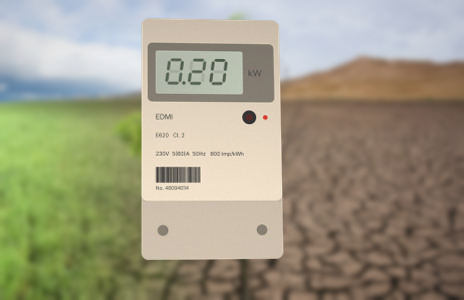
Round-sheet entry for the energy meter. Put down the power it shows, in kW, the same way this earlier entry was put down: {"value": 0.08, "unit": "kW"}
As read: {"value": 0.20, "unit": "kW"}
